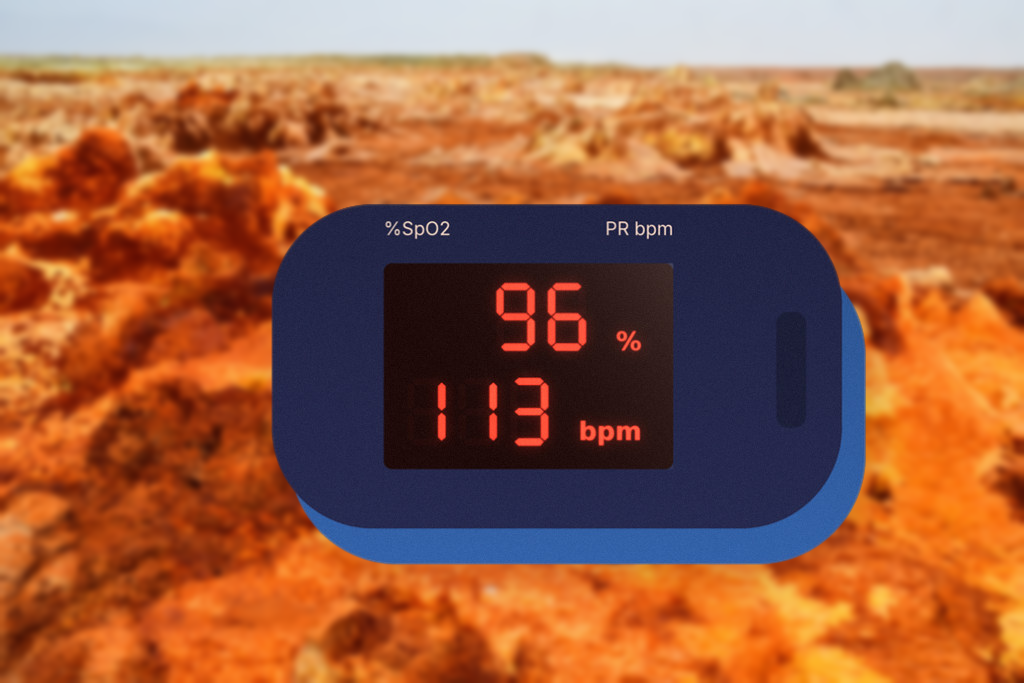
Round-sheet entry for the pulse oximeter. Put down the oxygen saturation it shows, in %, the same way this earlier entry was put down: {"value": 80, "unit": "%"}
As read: {"value": 96, "unit": "%"}
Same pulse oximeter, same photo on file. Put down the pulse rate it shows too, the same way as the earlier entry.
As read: {"value": 113, "unit": "bpm"}
